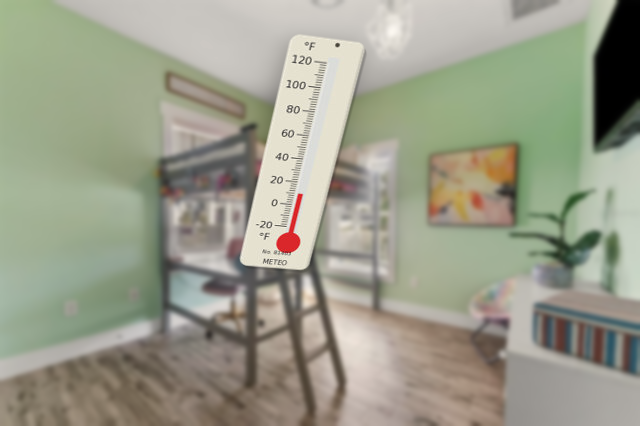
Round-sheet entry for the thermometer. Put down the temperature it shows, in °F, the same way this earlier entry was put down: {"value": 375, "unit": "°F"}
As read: {"value": 10, "unit": "°F"}
